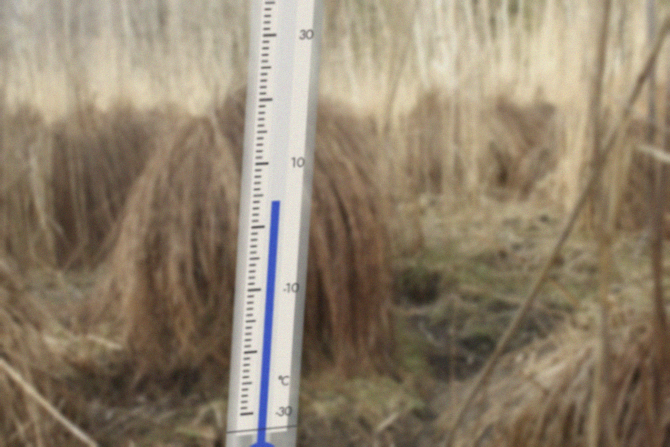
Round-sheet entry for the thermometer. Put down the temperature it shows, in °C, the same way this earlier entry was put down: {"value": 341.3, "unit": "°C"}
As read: {"value": 4, "unit": "°C"}
